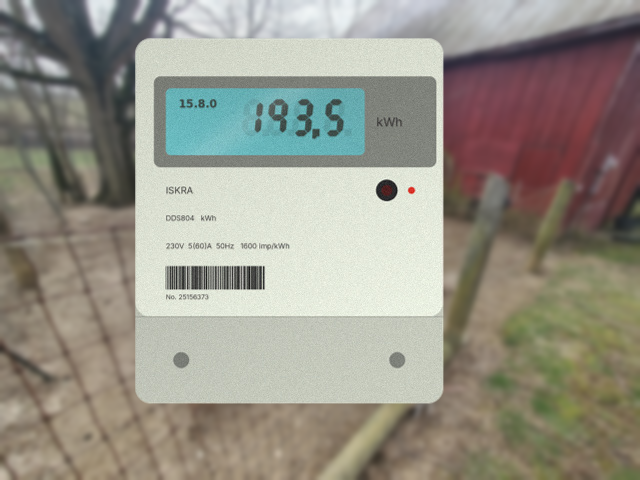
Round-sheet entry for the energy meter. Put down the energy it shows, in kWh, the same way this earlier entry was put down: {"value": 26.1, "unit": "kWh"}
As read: {"value": 193.5, "unit": "kWh"}
